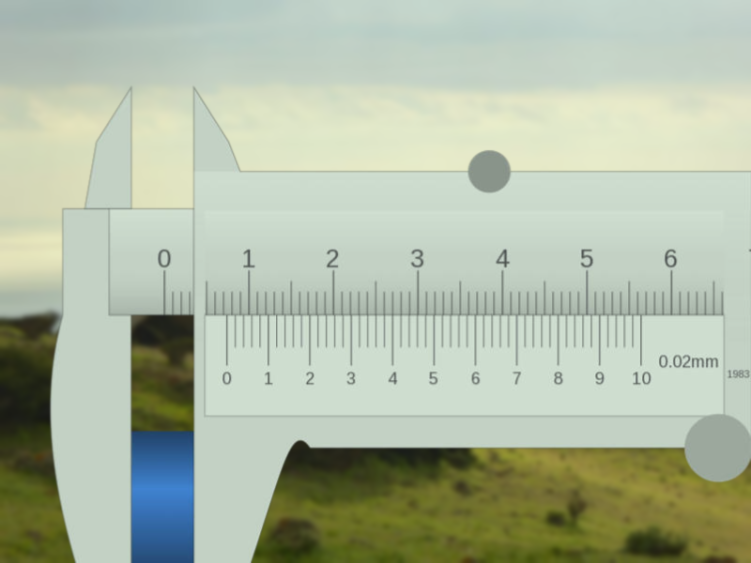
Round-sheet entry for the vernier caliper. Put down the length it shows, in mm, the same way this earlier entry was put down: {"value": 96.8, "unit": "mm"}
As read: {"value": 7.4, "unit": "mm"}
